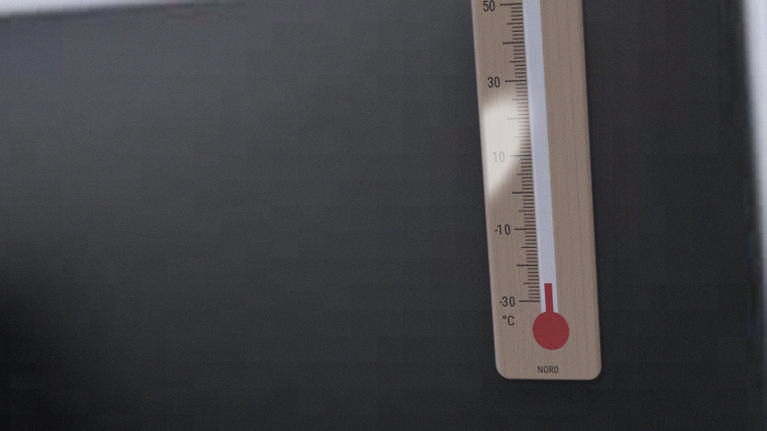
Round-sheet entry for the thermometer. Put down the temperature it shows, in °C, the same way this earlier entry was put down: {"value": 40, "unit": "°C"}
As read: {"value": -25, "unit": "°C"}
